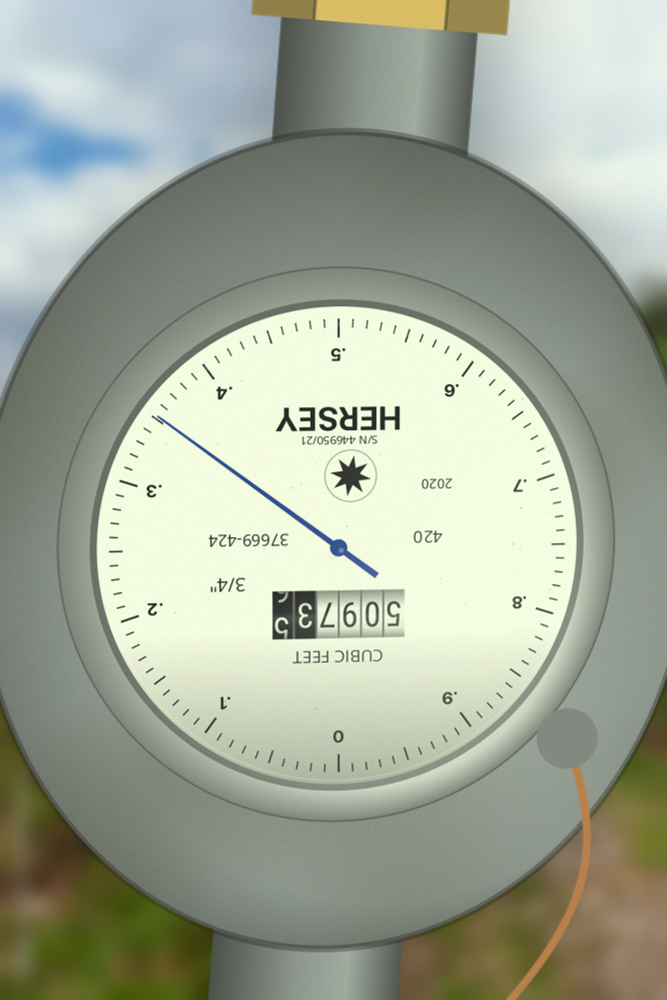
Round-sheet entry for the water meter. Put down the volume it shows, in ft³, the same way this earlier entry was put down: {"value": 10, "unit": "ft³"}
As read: {"value": 509735.35, "unit": "ft³"}
